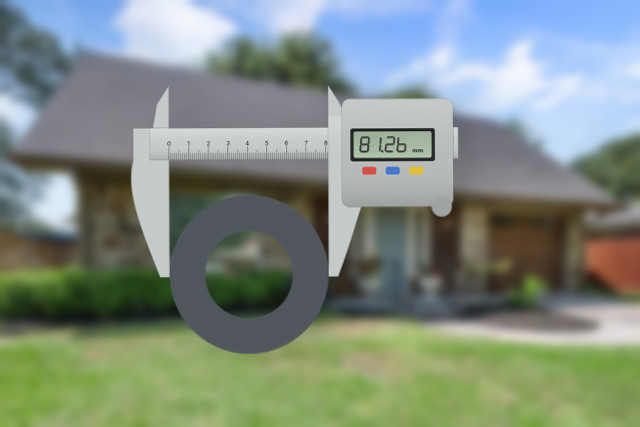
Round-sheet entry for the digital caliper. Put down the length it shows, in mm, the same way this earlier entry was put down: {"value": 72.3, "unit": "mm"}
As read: {"value": 81.26, "unit": "mm"}
